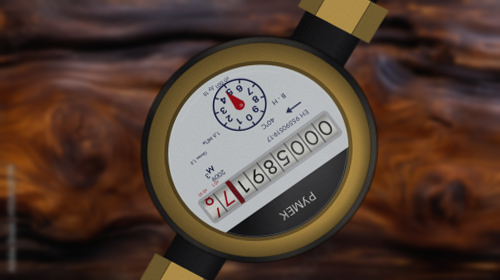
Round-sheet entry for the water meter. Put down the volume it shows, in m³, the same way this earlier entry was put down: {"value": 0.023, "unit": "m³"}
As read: {"value": 5891.774, "unit": "m³"}
